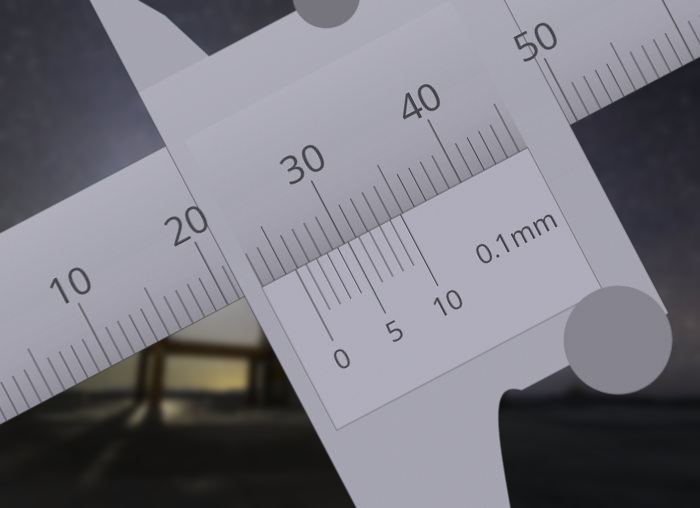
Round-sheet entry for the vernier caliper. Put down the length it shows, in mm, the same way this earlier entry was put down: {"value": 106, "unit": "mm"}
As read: {"value": 25.8, "unit": "mm"}
